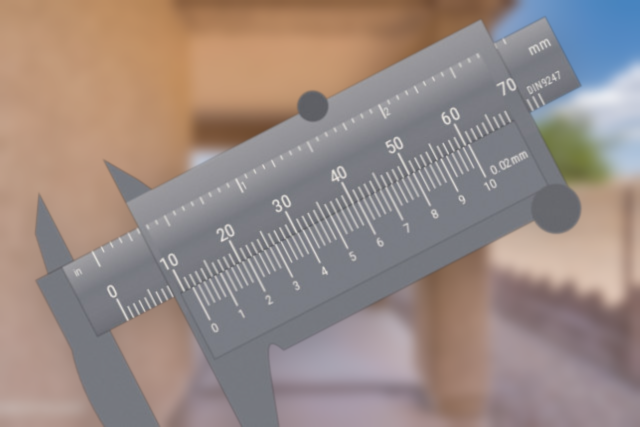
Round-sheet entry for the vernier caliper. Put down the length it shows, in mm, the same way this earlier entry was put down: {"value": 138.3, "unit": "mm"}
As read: {"value": 11.5, "unit": "mm"}
